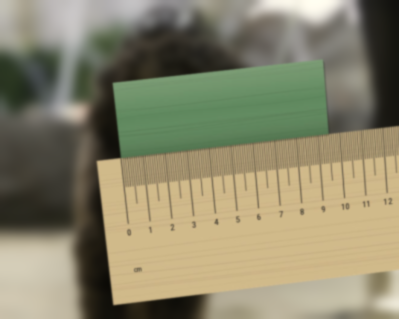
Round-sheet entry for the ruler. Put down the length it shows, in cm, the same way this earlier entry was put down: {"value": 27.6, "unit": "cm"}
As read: {"value": 9.5, "unit": "cm"}
